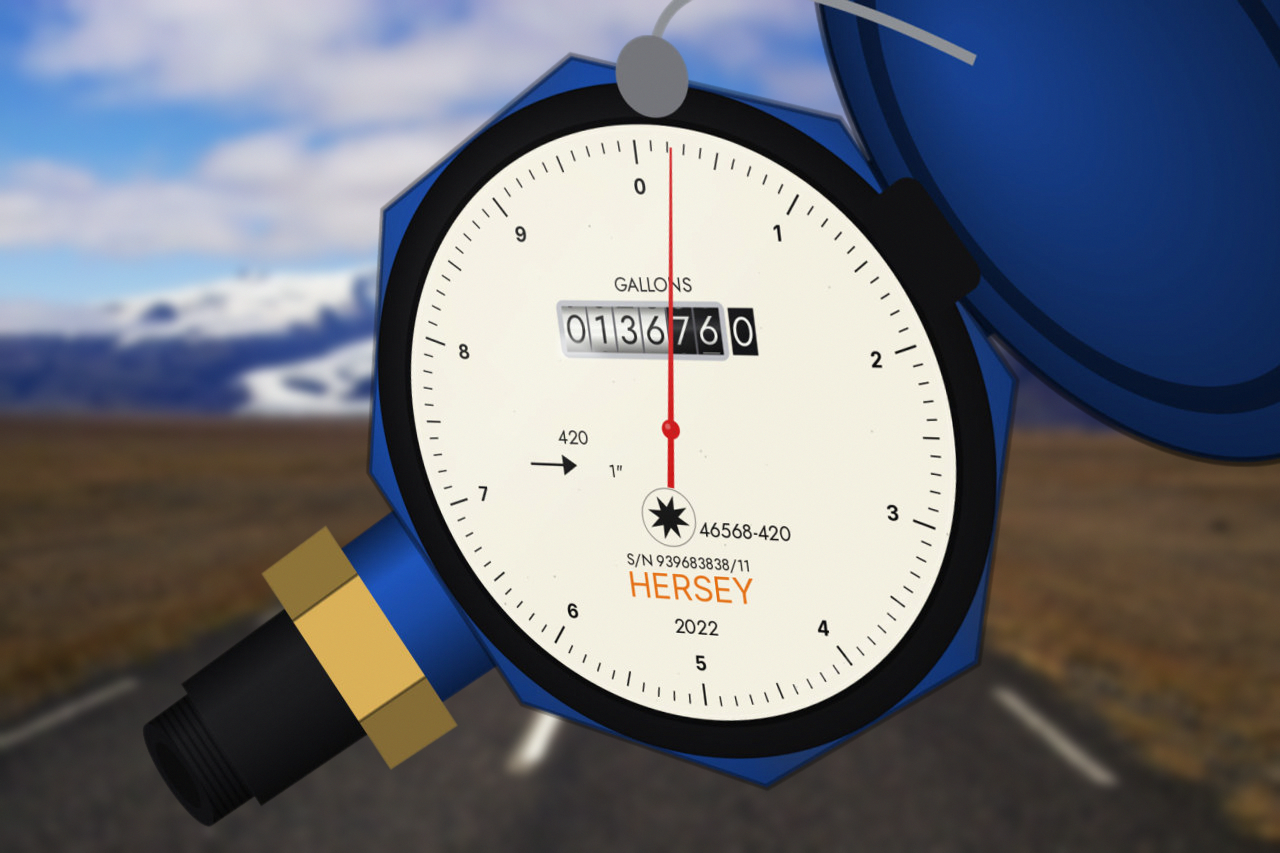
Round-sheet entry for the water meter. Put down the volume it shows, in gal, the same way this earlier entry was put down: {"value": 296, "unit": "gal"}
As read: {"value": 136760.2, "unit": "gal"}
